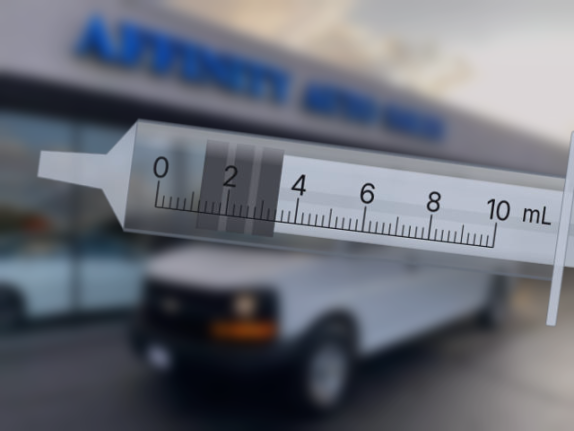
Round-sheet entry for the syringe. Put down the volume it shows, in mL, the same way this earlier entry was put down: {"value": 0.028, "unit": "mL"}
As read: {"value": 1.2, "unit": "mL"}
